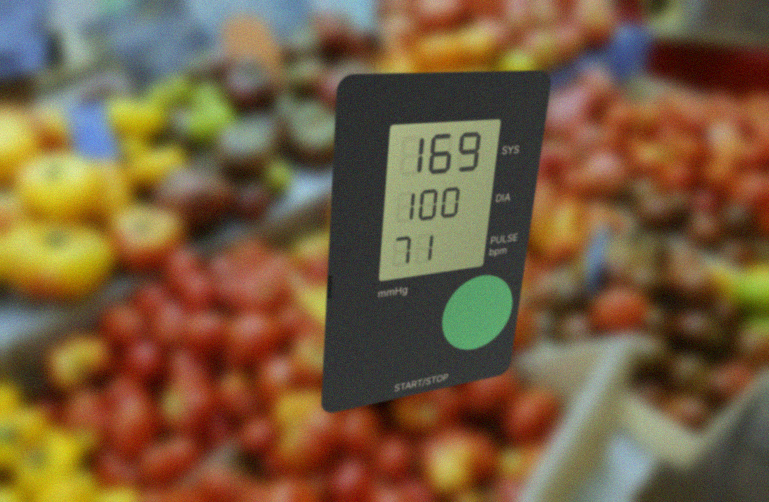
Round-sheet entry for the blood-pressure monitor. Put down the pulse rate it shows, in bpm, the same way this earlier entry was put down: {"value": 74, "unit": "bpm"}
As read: {"value": 71, "unit": "bpm"}
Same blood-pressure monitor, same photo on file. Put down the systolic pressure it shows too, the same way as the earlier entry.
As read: {"value": 169, "unit": "mmHg"}
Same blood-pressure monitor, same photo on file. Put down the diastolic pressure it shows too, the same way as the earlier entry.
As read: {"value": 100, "unit": "mmHg"}
